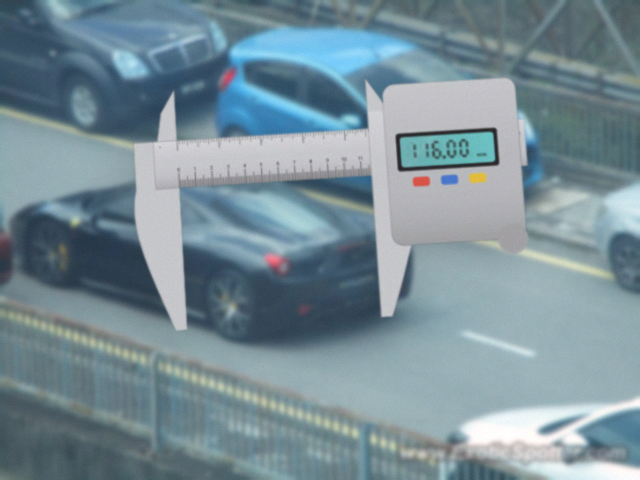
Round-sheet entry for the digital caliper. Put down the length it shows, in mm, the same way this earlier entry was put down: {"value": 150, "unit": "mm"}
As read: {"value": 116.00, "unit": "mm"}
